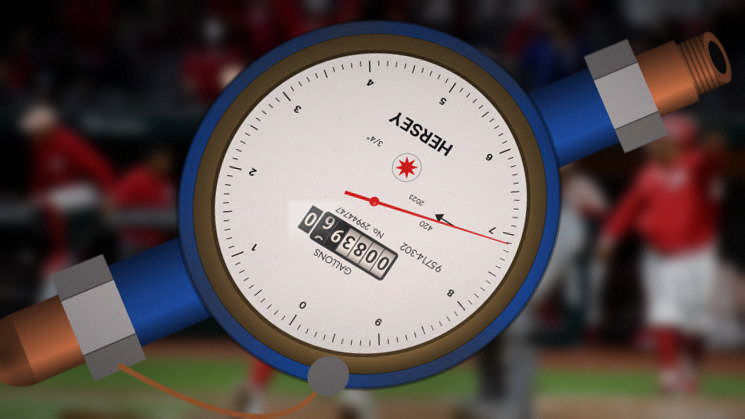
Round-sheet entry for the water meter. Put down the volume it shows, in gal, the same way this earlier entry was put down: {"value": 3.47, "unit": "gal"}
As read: {"value": 83957.1, "unit": "gal"}
